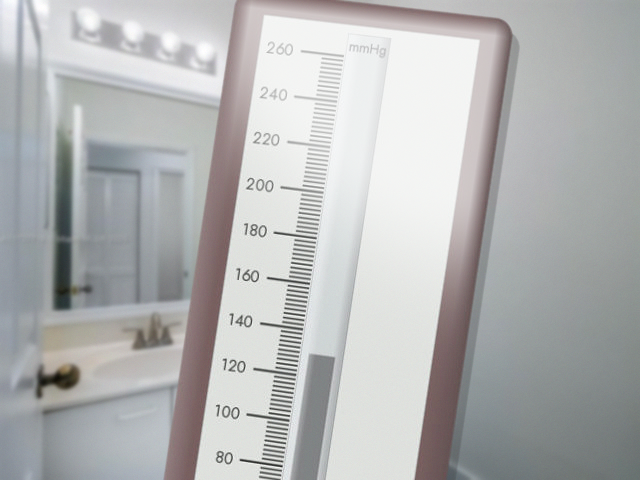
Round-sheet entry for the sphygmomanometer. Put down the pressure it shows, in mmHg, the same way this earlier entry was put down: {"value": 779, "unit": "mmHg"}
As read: {"value": 130, "unit": "mmHg"}
